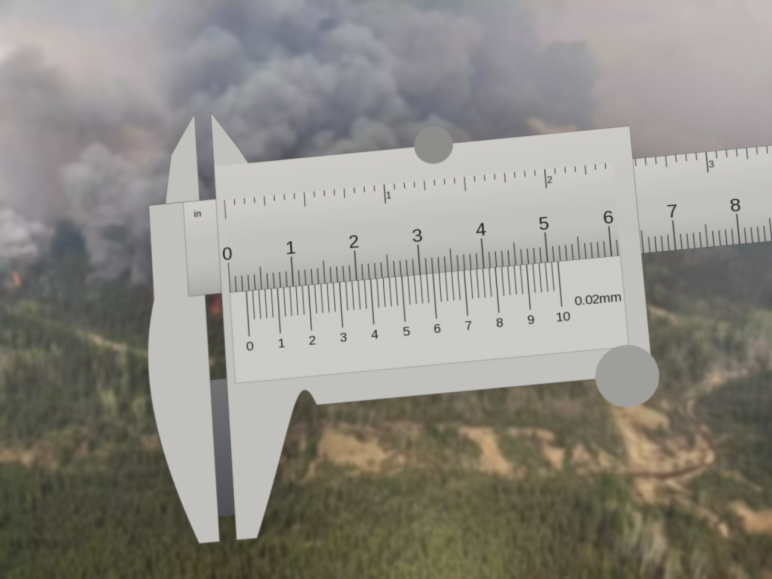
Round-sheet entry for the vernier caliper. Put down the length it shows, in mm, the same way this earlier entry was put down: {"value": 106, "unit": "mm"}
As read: {"value": 2.6, "unit": "mm"}
